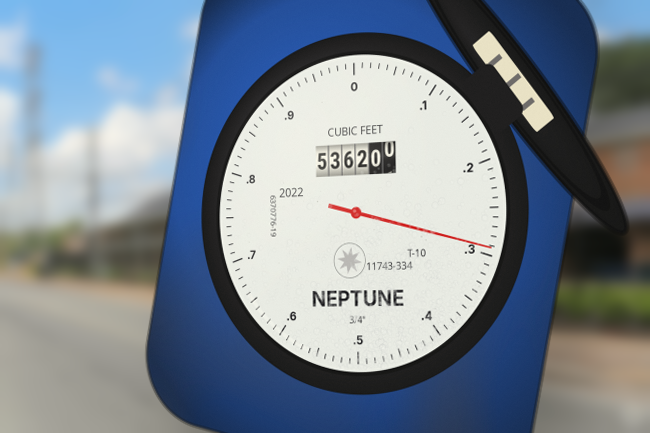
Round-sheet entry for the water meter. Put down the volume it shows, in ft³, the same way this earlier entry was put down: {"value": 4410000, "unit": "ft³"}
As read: {"value": 536200.29, "unit": "ft³"}
